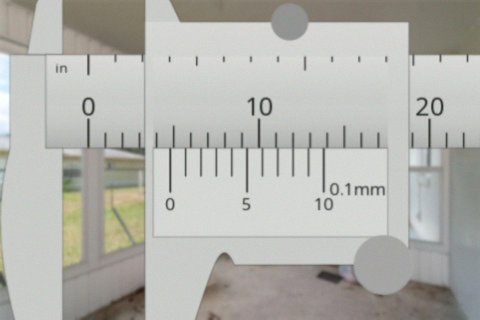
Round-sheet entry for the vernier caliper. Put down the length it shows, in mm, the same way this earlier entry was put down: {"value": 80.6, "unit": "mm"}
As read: {"value": 4.8, "unit": "mm"}
